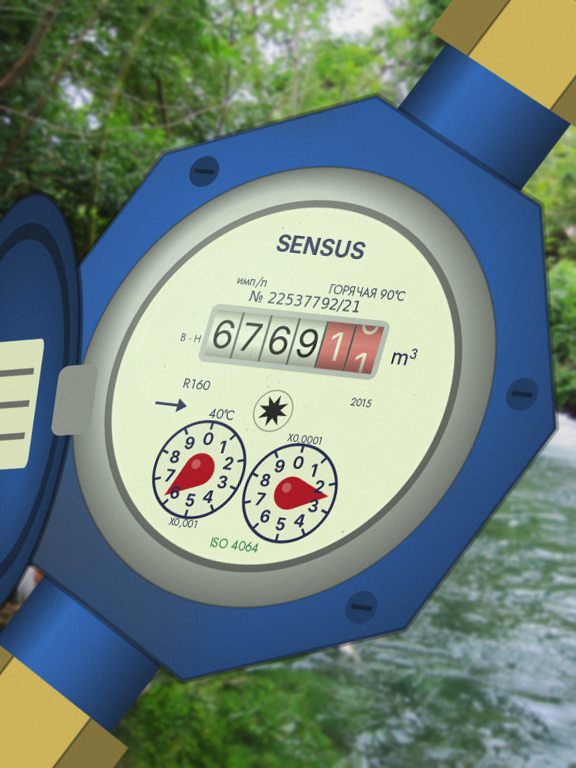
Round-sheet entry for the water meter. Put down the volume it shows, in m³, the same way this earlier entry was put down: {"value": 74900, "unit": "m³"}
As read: {"value": 6769.1062, "unit": "m³"}
